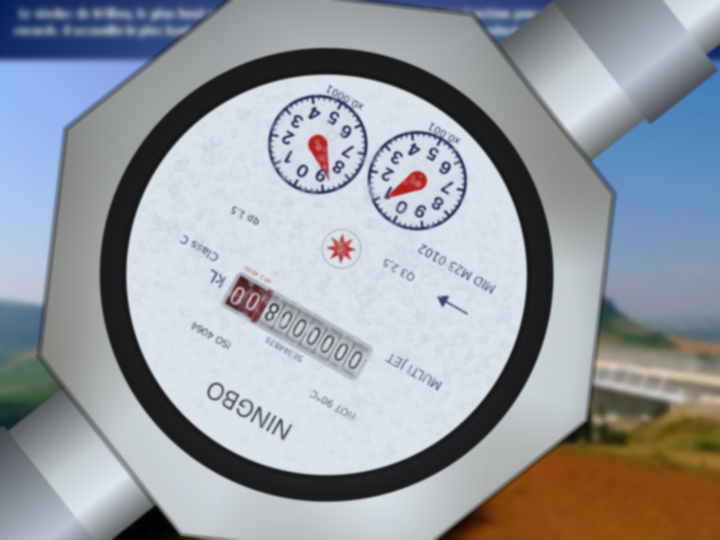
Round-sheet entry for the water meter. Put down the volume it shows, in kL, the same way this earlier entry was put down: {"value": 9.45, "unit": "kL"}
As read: {"value": 8.0008, "unit": "kL"}
